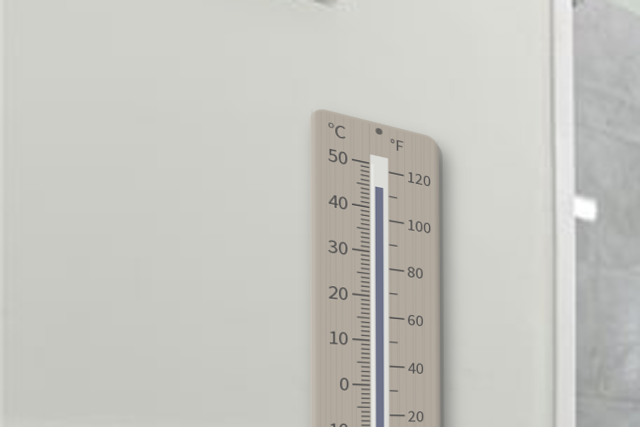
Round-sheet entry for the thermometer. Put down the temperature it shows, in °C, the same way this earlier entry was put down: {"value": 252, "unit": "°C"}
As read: {"value": 45, "unit": "°C"}
